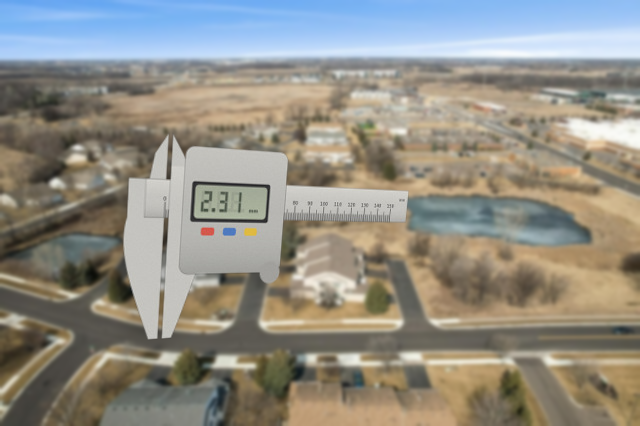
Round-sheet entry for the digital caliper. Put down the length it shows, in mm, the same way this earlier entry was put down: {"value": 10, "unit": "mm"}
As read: {"value": 2.31, "unit": "mm"}
